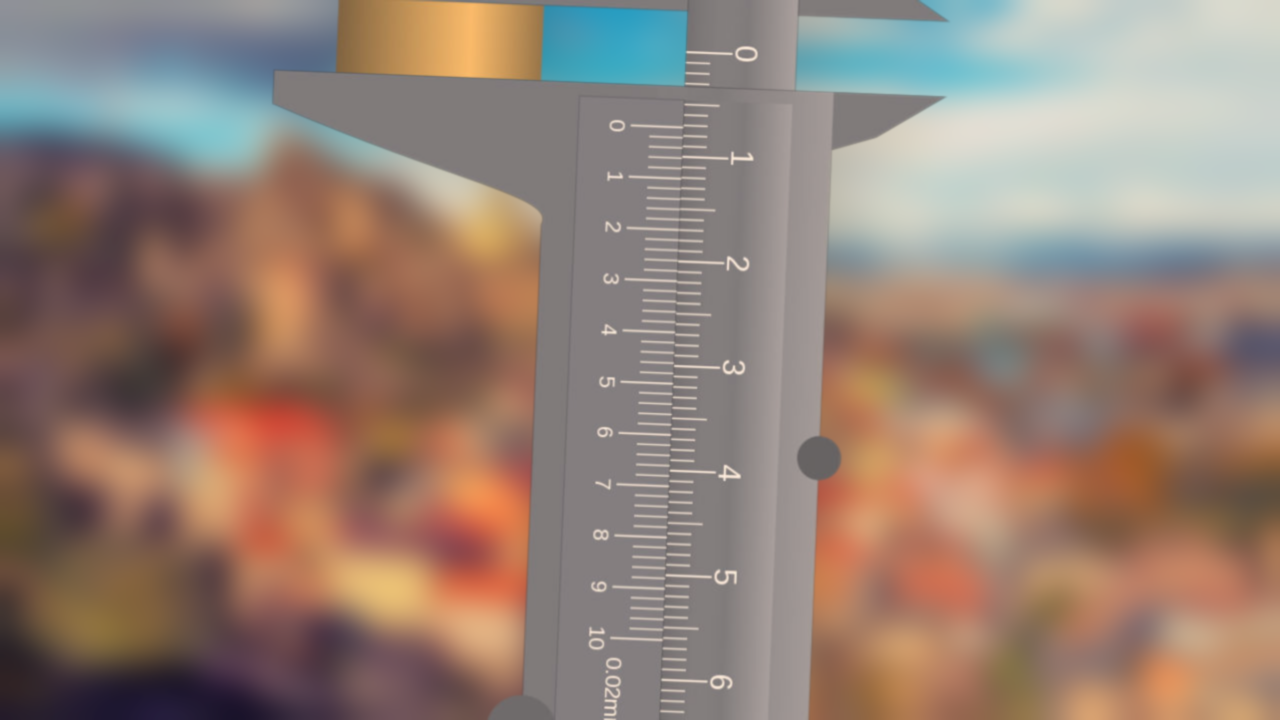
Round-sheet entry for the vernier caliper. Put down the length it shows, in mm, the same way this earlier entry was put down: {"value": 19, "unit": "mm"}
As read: {"value": 7.2, "unit": "mm"}
